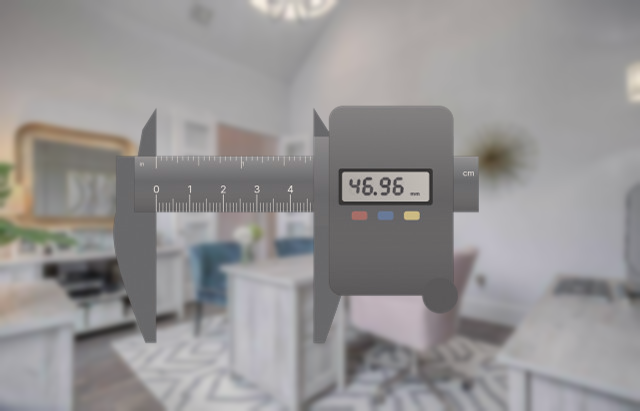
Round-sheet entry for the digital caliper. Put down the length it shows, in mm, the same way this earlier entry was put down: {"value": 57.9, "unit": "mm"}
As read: {"value": 46.96, "unit": "mm"}
